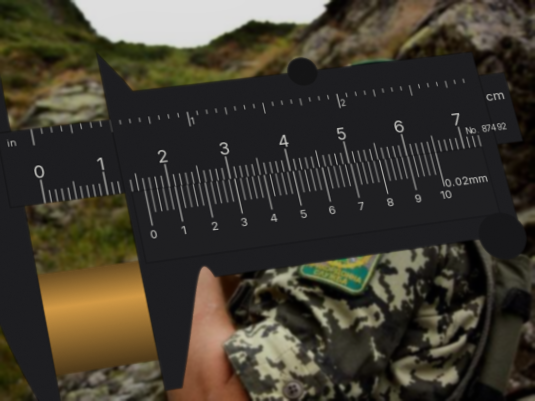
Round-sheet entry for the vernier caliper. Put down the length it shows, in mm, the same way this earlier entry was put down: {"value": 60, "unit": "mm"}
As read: {"value": 16.0, "unit": "mm"}
